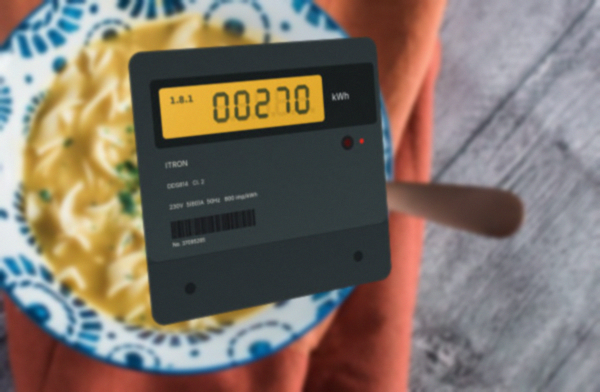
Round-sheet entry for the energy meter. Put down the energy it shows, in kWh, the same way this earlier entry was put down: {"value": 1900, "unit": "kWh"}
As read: {"value": 270, "unit": "kWh"}
